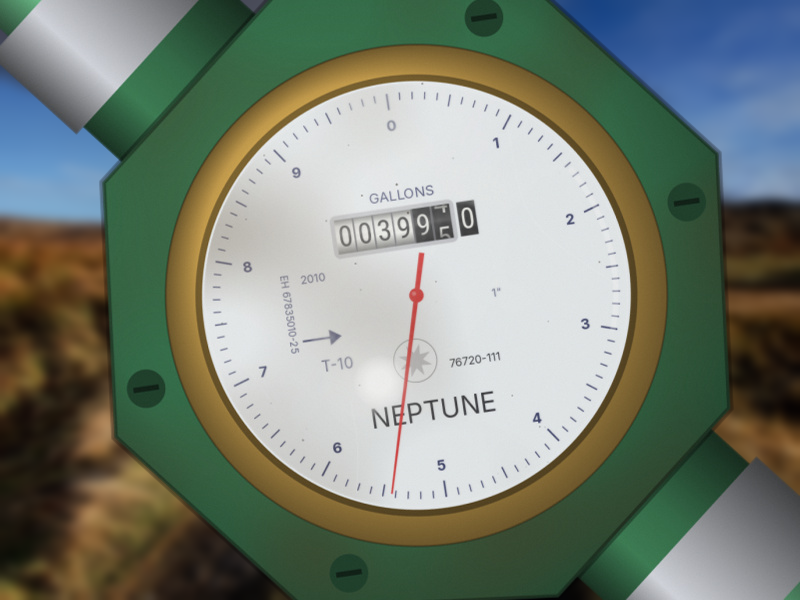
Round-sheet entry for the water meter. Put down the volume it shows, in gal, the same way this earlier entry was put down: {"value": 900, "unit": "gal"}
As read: {"value": 39945.4, "unit": "gal"}
